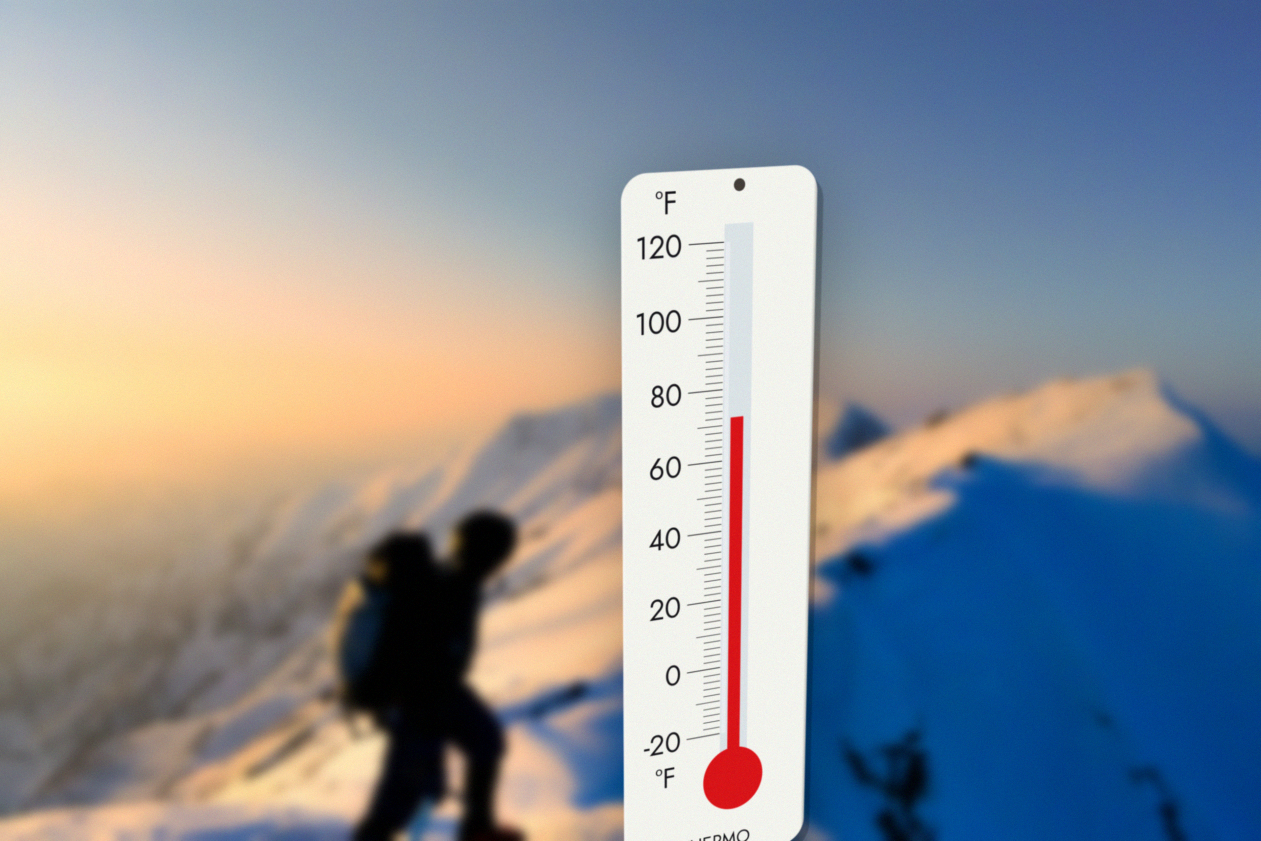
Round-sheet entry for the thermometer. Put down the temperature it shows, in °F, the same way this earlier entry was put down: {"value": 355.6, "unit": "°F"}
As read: {"value": 72, "unit": "°F"}
